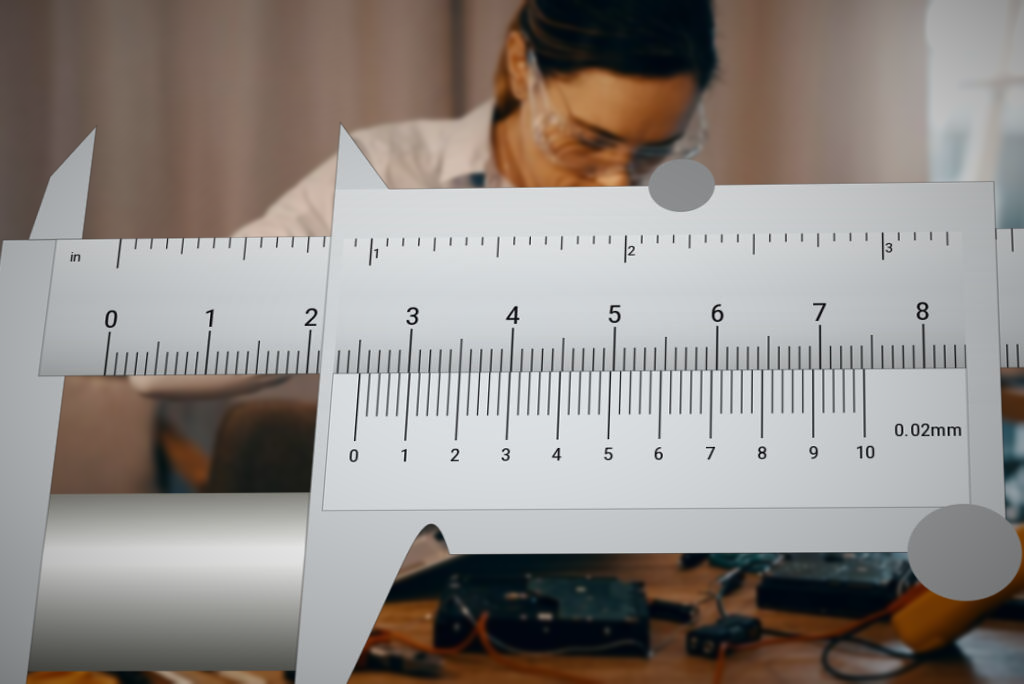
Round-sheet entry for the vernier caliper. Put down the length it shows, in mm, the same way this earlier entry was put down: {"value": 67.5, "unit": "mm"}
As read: {"value": 25.2, "unit": "mm"}
